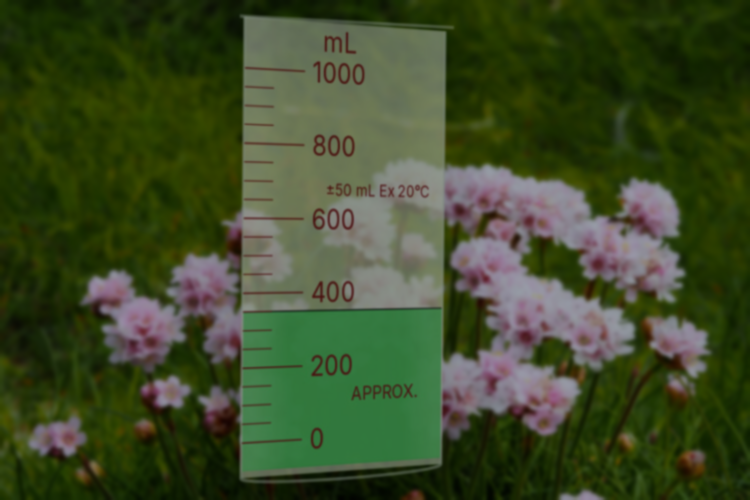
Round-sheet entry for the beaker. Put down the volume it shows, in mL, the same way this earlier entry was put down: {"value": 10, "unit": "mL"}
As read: {"value": 350, "unit": "mL"}
